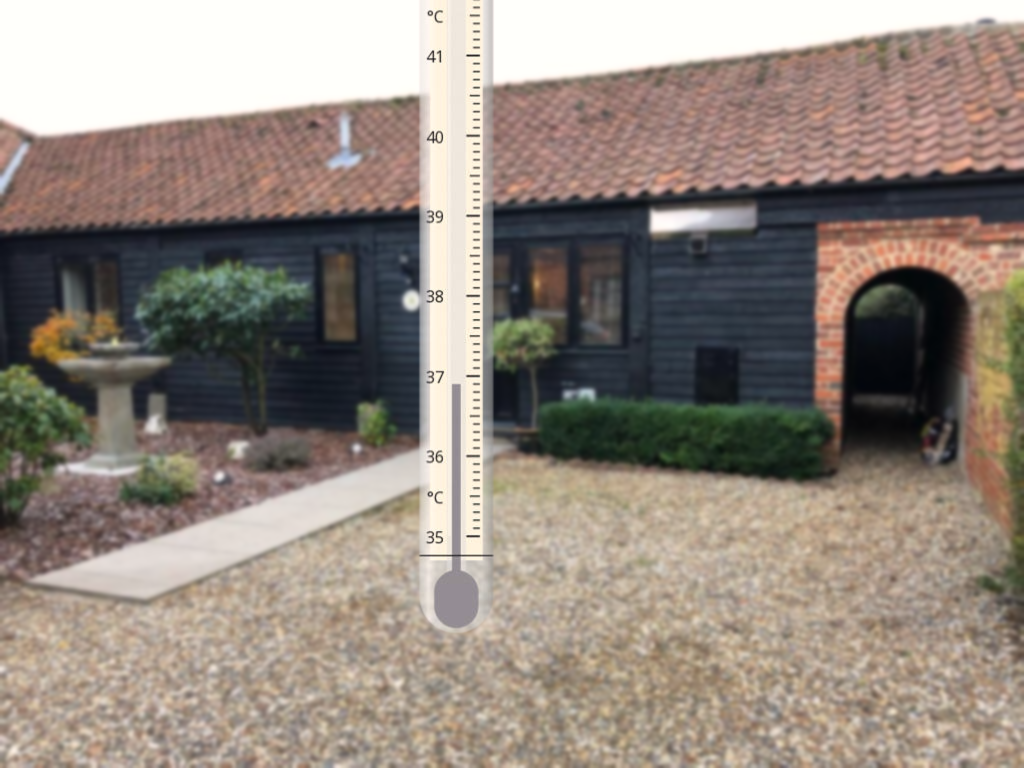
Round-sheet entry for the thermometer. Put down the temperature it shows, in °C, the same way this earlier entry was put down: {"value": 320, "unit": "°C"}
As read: {"value": 36.9, "unit": "°C"}
